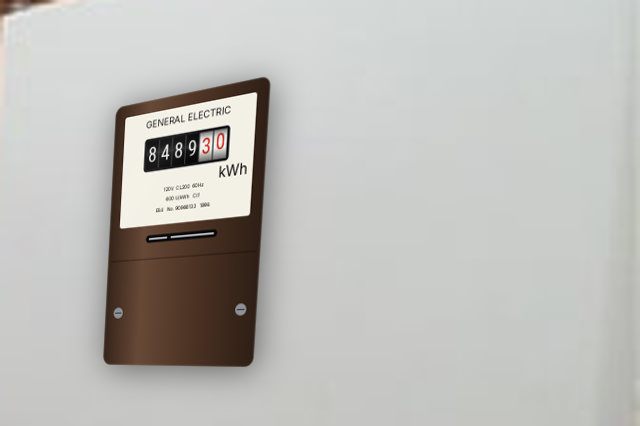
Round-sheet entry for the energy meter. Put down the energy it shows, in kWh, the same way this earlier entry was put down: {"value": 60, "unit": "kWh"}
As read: {"value": 8489.30, "unit": "kWh"}
